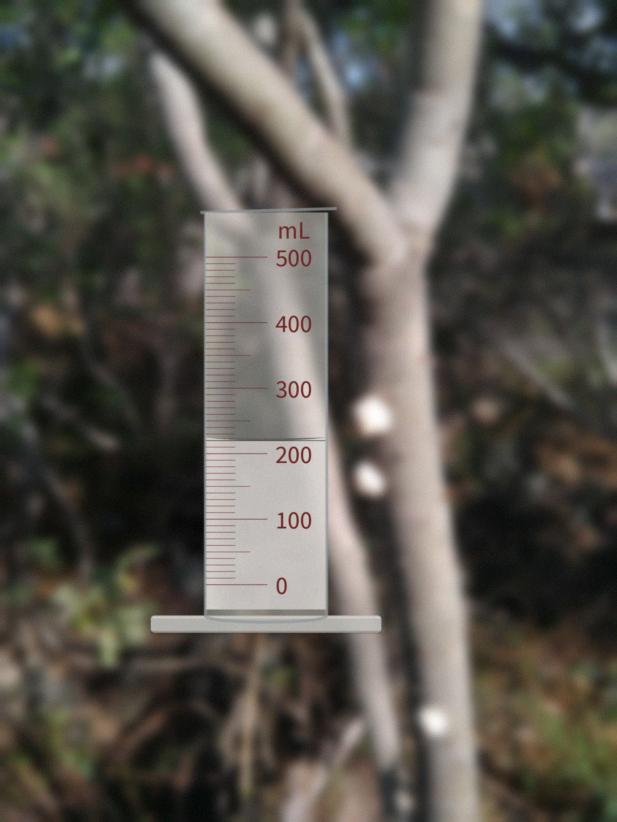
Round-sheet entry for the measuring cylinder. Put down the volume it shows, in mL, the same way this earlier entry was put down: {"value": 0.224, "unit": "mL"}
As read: {"value": 220, "unit": "mL"}
